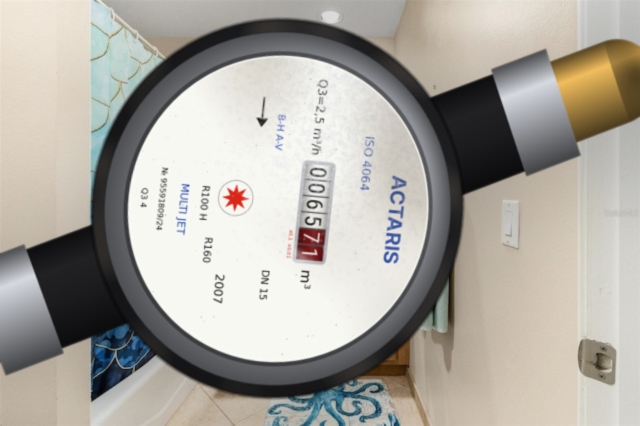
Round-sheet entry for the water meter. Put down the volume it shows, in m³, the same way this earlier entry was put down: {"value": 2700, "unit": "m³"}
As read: {"value": 65.71, "unit": "m³"}
